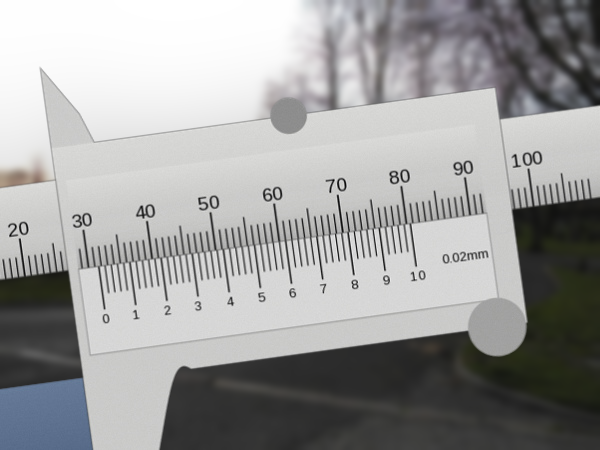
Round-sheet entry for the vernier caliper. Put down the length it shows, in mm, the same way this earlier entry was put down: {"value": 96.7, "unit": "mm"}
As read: {"value": 31.6, "unit": "mm"}
